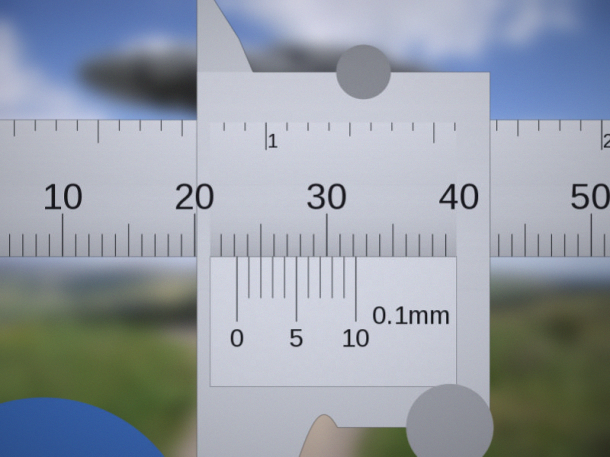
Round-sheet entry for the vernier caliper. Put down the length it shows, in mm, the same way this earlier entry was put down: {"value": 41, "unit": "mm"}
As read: {"value": 23.2, "unit": "mm"}
